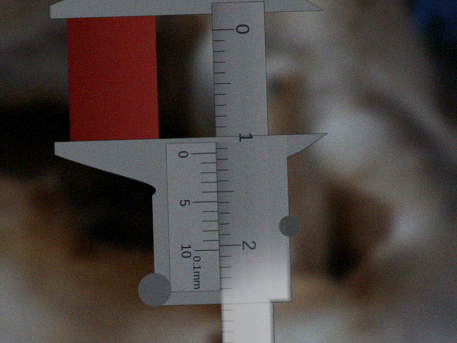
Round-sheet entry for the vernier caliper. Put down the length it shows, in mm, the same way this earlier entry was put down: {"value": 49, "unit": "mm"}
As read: {"value": 11.4, "unit": "mm"}
